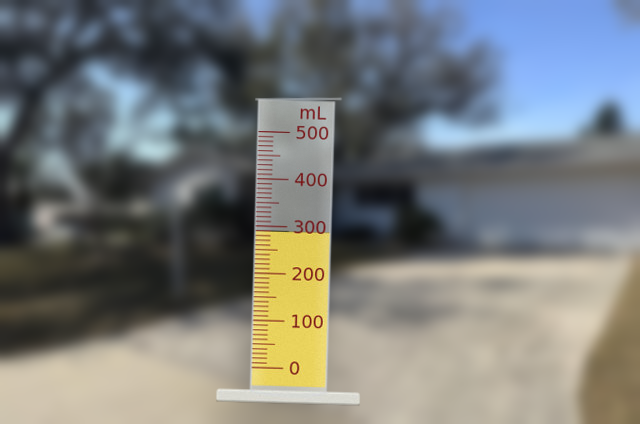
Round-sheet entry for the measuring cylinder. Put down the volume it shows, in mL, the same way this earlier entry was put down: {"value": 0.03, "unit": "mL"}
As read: {"value": 290, "unit": "mL"}
